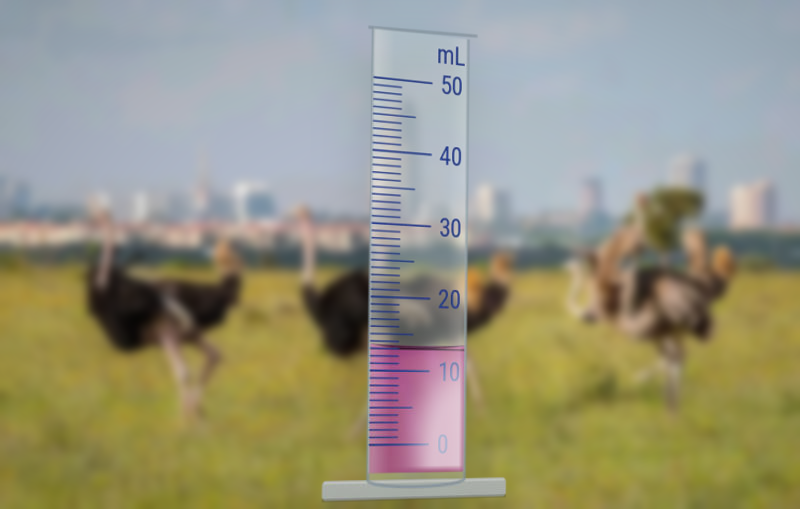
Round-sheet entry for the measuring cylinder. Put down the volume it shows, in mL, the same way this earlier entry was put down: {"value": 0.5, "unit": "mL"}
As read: {"value": 13, "unit": "mL"}
